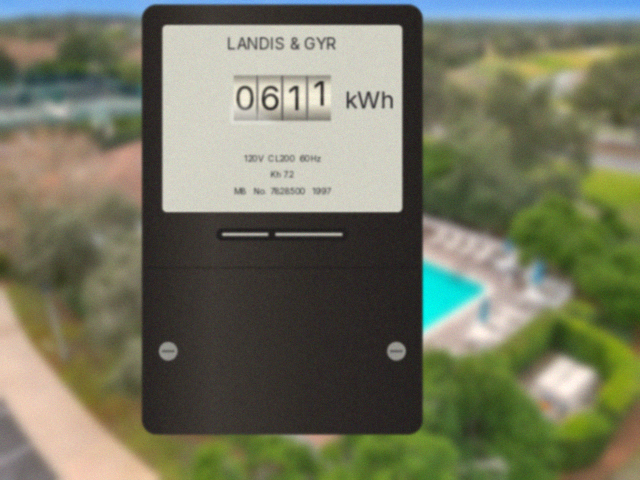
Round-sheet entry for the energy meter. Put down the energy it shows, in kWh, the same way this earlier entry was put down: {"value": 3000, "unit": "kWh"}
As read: {"value": 611, "unit": "kWh"}
